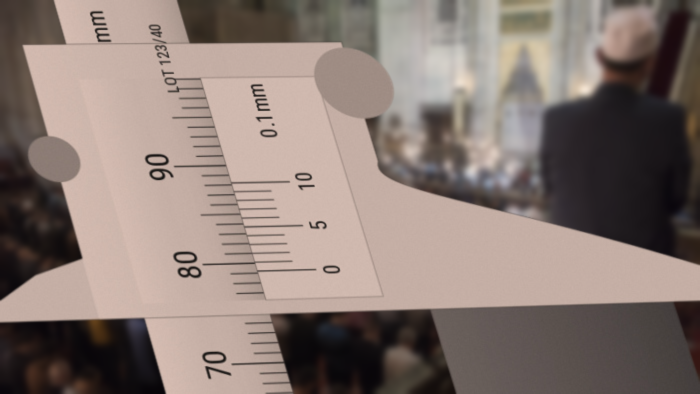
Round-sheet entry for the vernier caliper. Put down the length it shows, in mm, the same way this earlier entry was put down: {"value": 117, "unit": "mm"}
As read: {"value": 79.2, "unit": "mm"}
